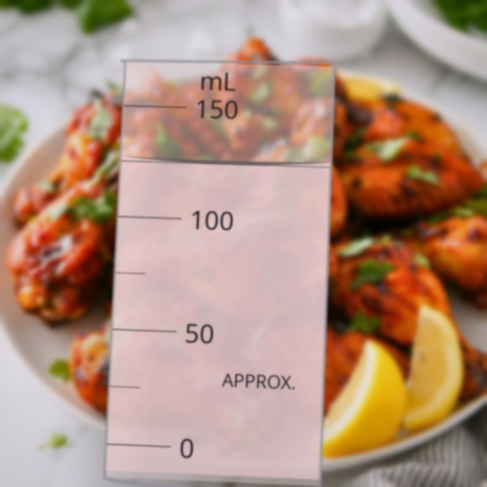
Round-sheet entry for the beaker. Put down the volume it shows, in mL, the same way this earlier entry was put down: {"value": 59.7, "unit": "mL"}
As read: {"value": 125, "unit": "mL"}
